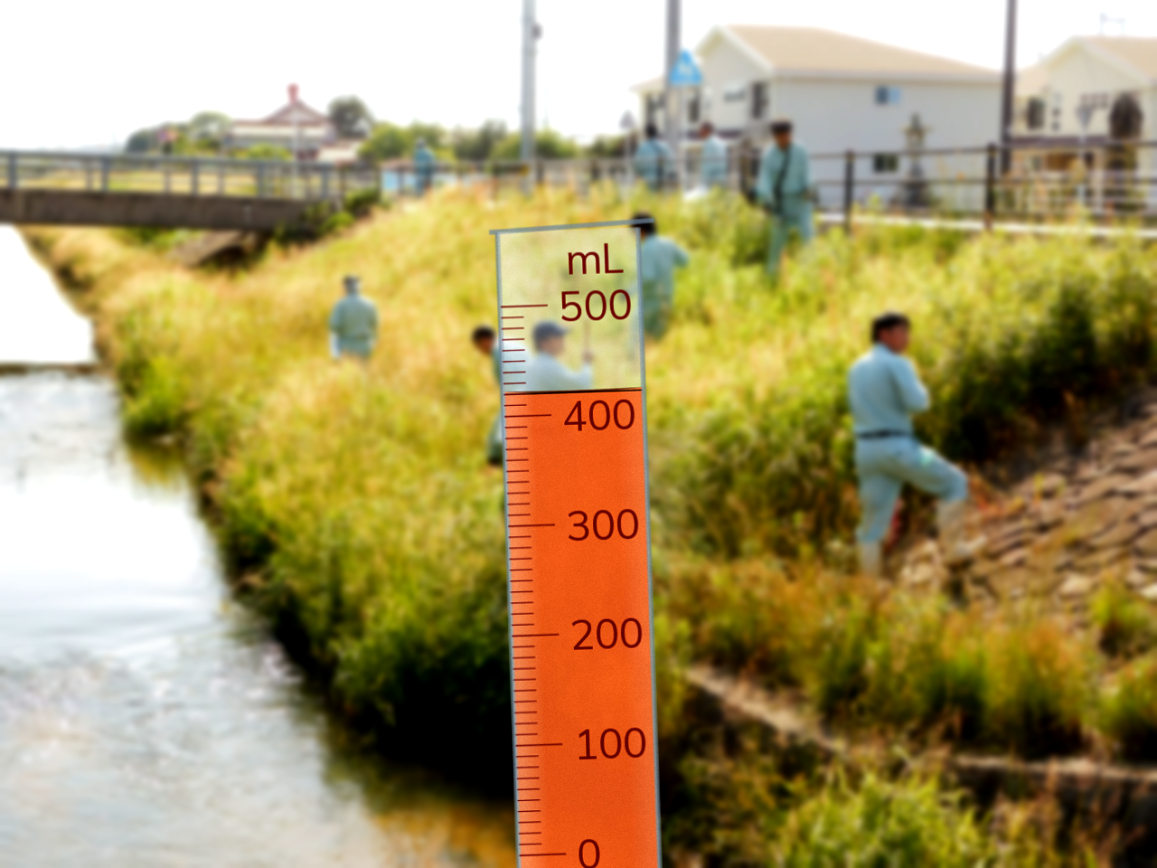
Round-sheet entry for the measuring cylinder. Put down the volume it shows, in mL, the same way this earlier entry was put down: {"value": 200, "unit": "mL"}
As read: {"value": 420, "unit": "mL"}
